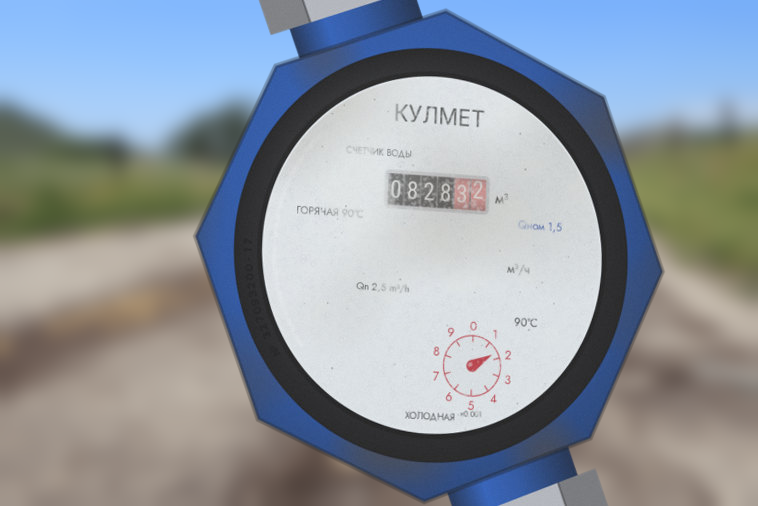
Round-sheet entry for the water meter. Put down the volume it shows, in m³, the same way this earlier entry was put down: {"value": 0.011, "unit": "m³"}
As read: {"value": 828.321, "unit": "m³"}
